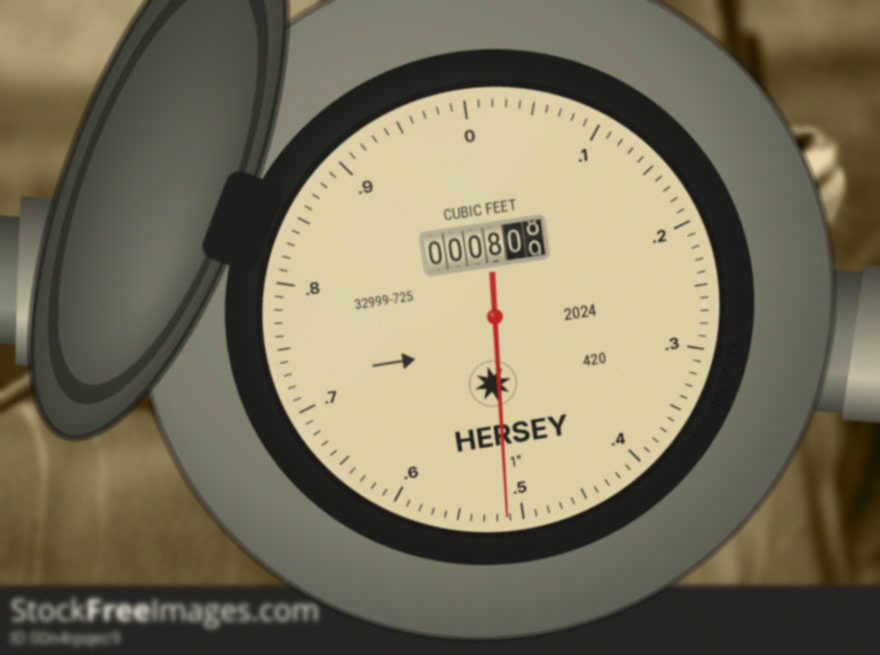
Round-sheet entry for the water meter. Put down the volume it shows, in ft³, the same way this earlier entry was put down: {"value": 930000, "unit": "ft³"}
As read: {"value": 808.51, "unit": "ft³"}
